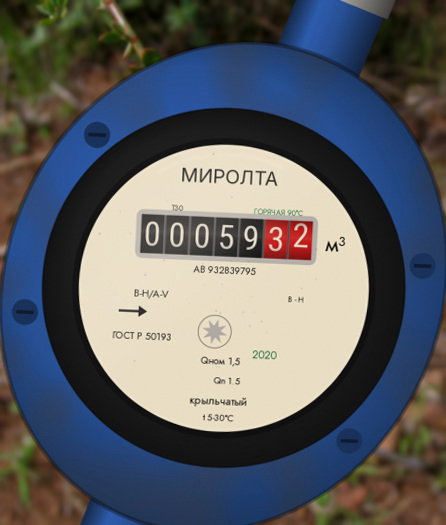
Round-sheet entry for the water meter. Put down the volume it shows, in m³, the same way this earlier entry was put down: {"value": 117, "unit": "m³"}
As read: {"value": 59.32, "unit": "m³"}
